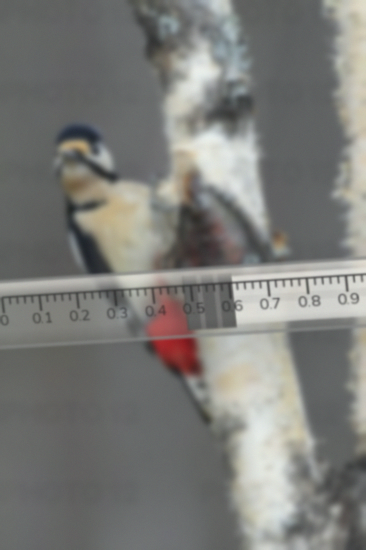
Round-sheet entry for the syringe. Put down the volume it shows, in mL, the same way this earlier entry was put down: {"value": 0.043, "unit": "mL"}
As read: {"value": 0.48, "unit": "mL"}
